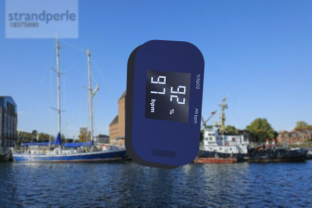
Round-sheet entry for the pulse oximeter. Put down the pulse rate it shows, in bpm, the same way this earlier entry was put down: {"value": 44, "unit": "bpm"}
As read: {"value": 97, "unit": "bpm"}
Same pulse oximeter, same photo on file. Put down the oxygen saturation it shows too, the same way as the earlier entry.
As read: {"value": 92, "unit": "%"}
